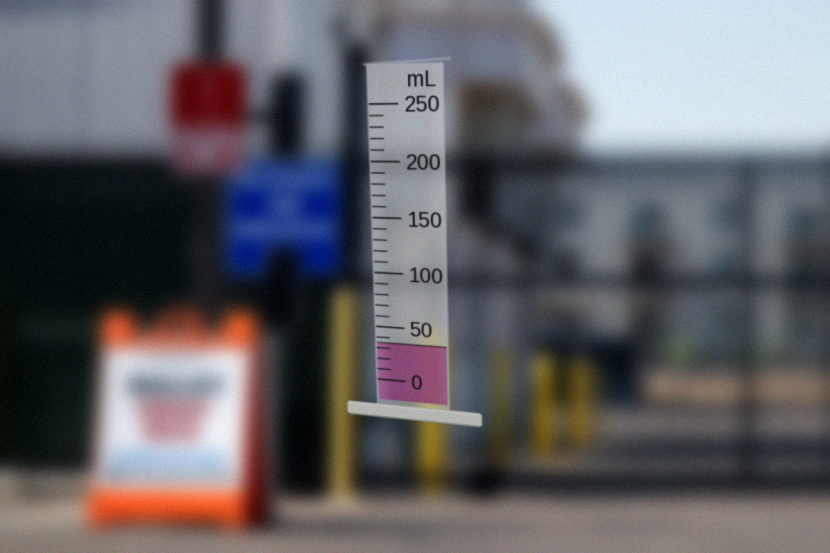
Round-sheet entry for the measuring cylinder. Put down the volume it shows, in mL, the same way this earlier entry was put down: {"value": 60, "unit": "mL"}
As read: {"value": 35, "unit": "mL"}
